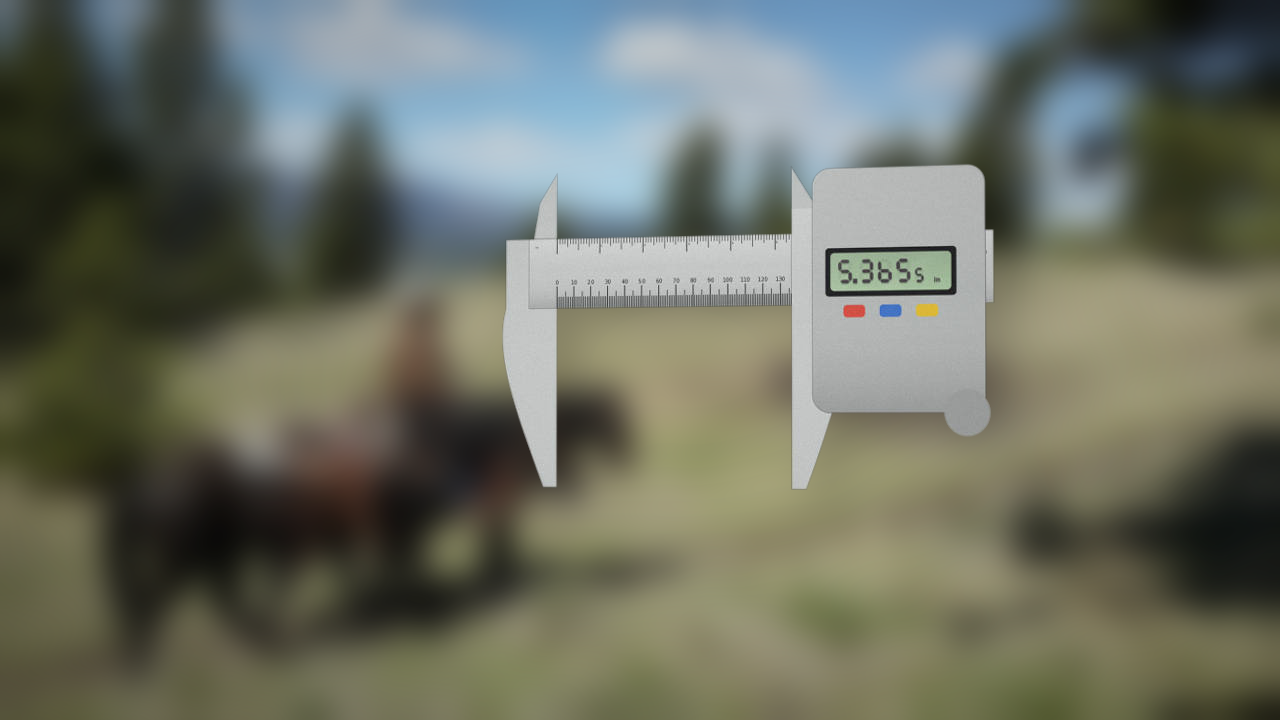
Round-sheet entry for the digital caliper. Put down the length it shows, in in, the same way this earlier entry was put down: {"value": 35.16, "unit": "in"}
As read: {"value": 5.3655, "unit": "in"}
